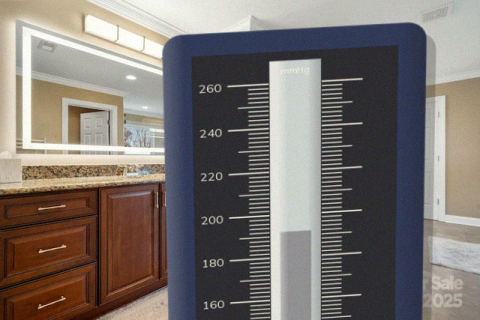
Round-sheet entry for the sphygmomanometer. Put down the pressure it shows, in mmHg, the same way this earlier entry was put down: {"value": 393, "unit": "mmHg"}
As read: {"value": 192, "unit": "mmHg"}
